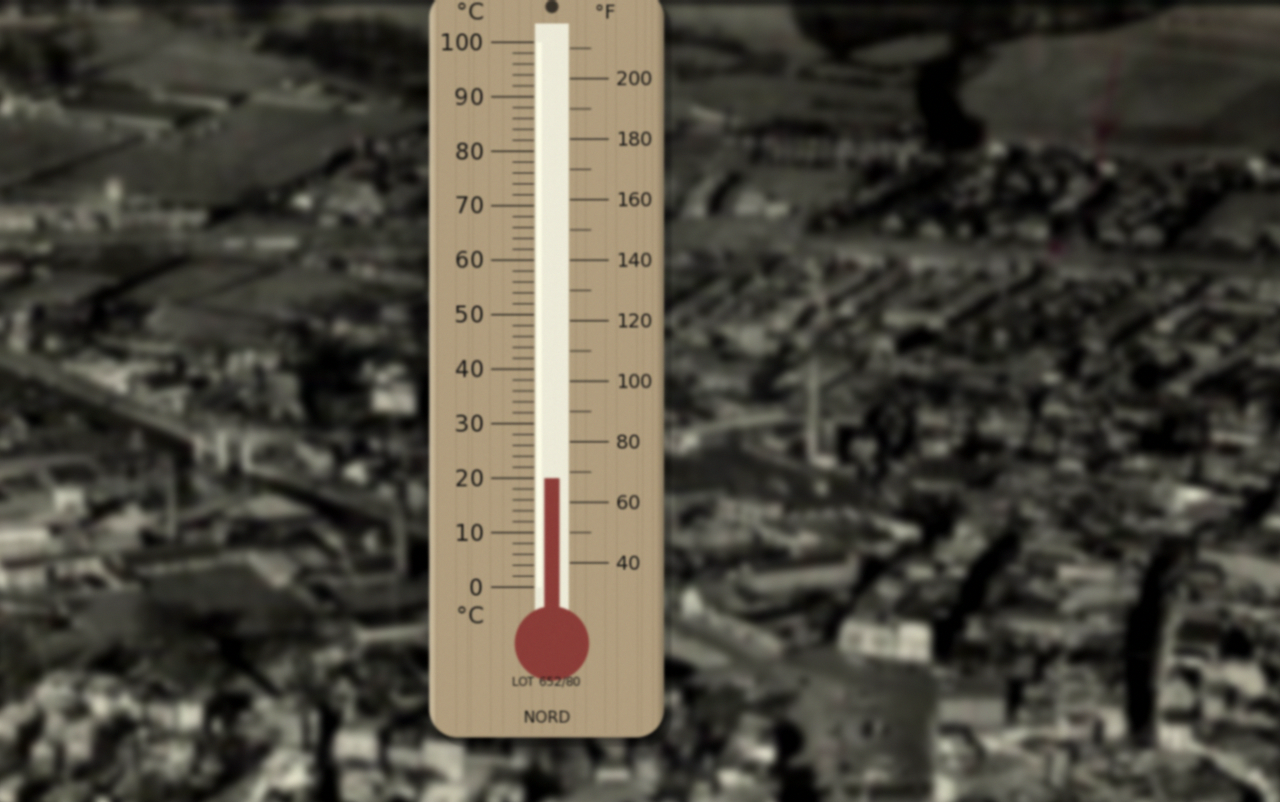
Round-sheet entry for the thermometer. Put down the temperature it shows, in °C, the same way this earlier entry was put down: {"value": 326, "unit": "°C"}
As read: {"value": 20, "unit": "°C"}
